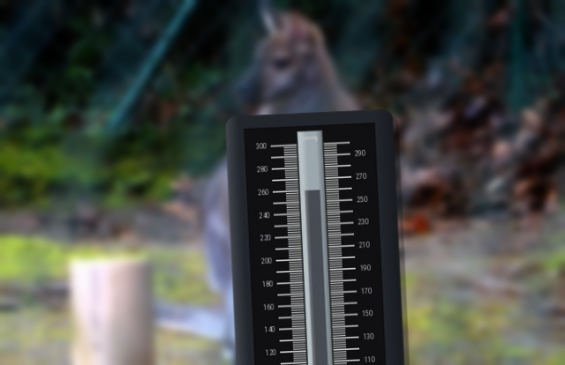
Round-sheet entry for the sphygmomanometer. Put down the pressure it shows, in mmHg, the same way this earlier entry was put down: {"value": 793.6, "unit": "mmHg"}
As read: {"value": 260, "unit": "mmHg"}
